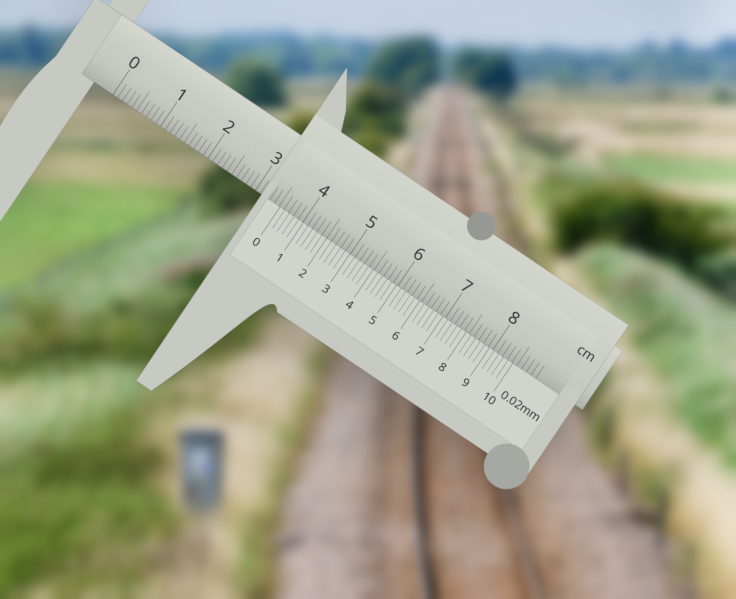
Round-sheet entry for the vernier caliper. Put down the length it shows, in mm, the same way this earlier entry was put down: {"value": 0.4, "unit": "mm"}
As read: {"value": 35.2, "unit": "mm"}
